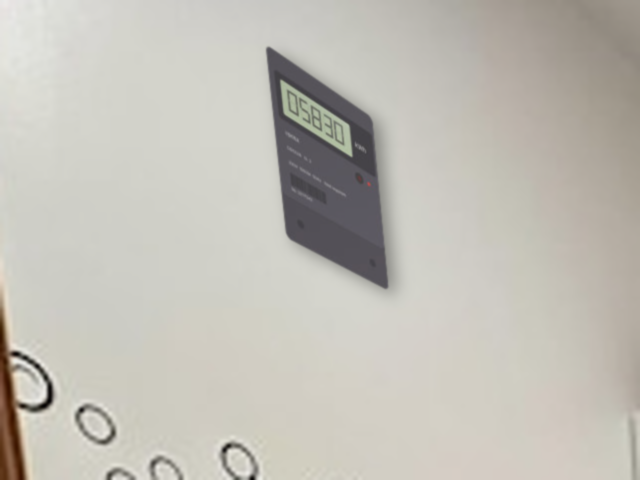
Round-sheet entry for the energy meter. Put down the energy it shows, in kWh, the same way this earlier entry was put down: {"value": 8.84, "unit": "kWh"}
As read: {"value": 5830, "unit": "kWh"}
